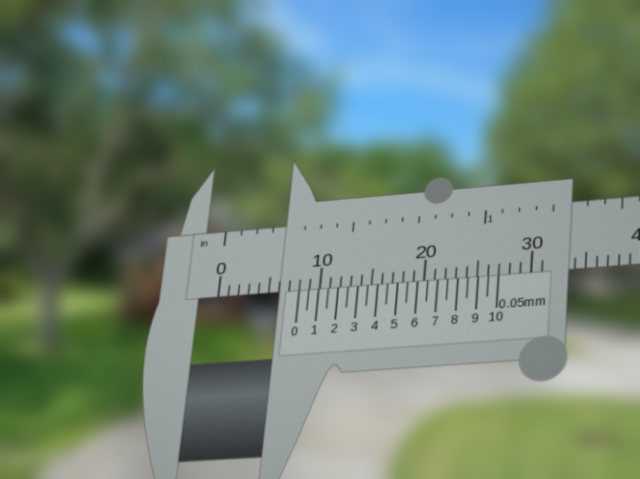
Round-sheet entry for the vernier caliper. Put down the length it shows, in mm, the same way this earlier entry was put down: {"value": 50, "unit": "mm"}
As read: {"value": 8.0, "unit": "mm"}
